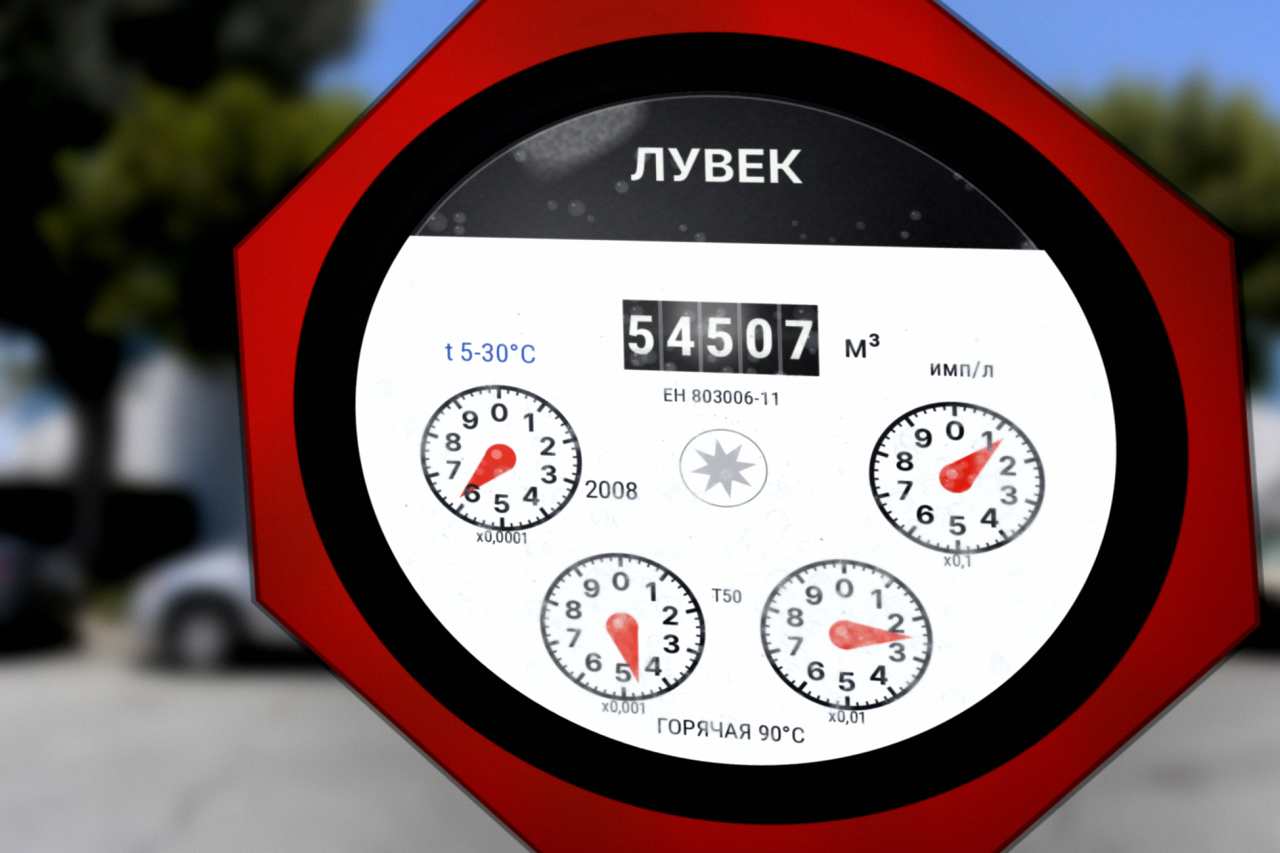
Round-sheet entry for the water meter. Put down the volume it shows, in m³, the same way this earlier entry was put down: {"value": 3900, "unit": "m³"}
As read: {"value": 54507.1246, "unit": "m³"}
